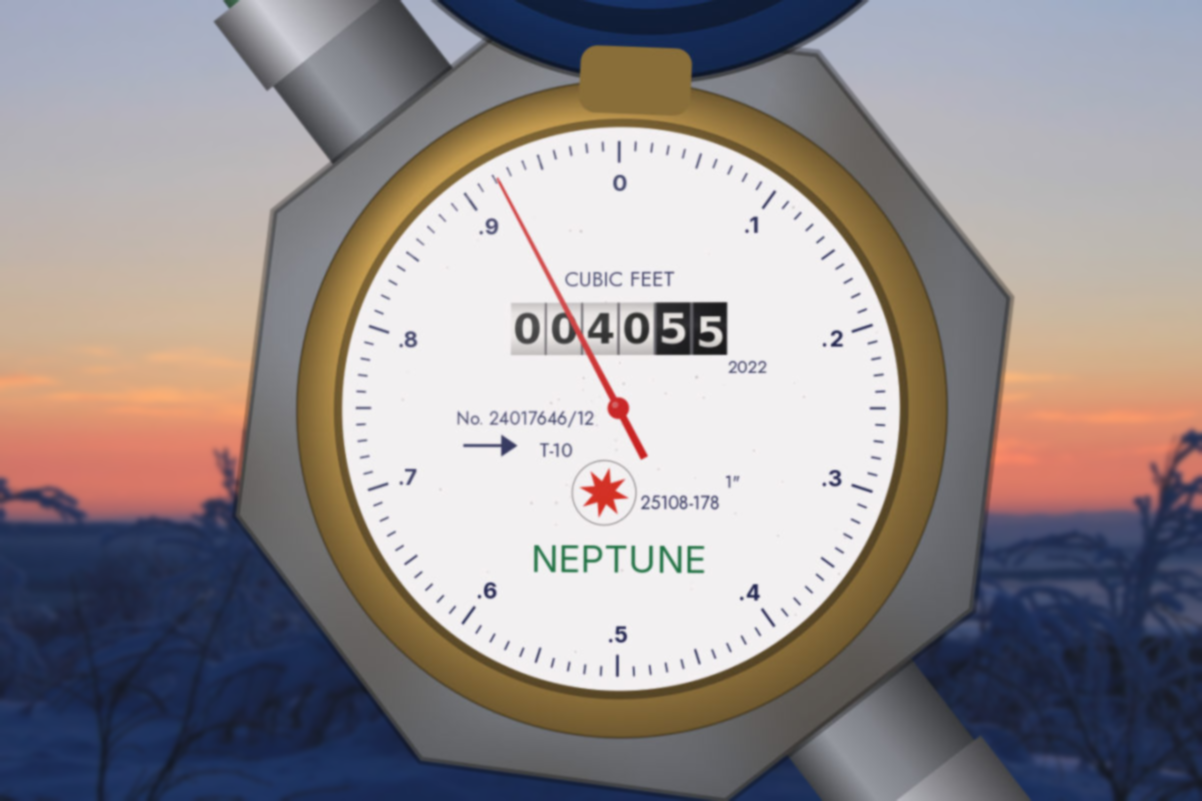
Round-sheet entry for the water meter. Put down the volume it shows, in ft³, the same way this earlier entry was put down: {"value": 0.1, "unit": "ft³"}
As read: {"value": 4054.92, "unit": "ft³"}
